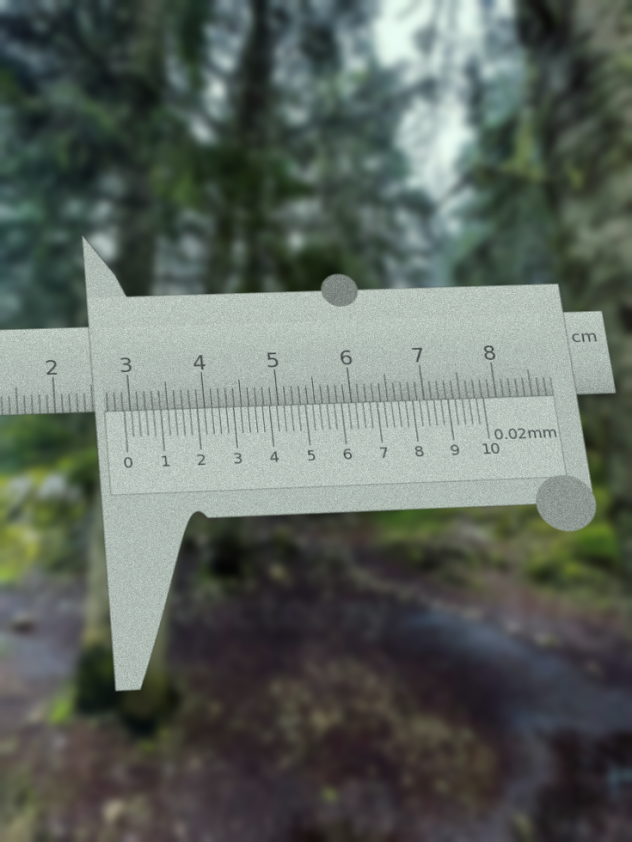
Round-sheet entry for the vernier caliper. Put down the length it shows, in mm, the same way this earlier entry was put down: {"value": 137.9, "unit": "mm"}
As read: {"value": 29.2, "unit": "mm"}
